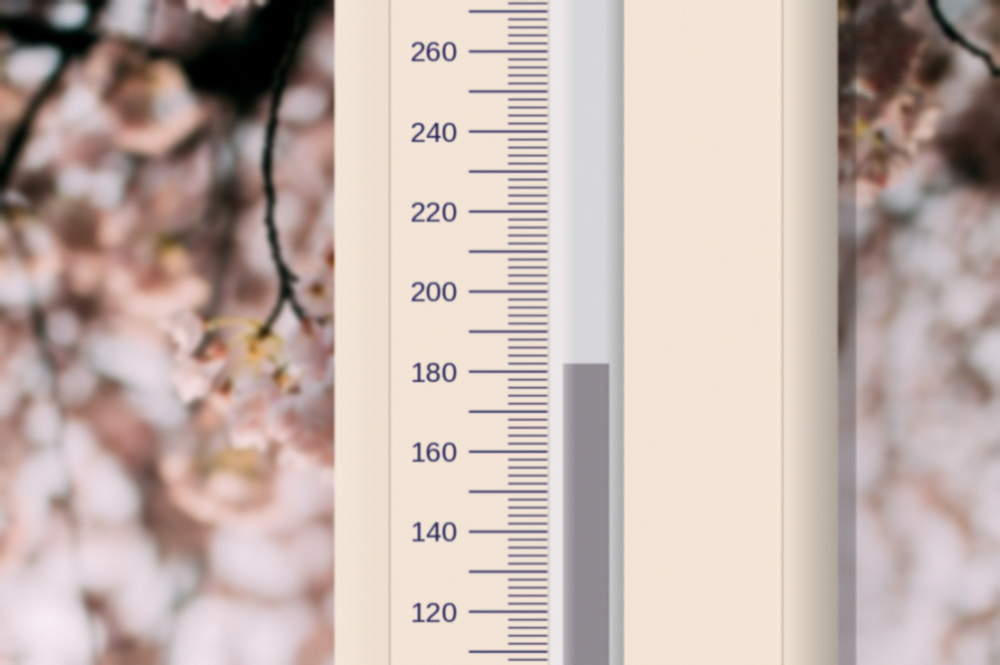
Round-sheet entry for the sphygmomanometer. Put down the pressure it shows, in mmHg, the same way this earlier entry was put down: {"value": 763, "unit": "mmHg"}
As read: {"value": 182, "unit": "mmHg"}
